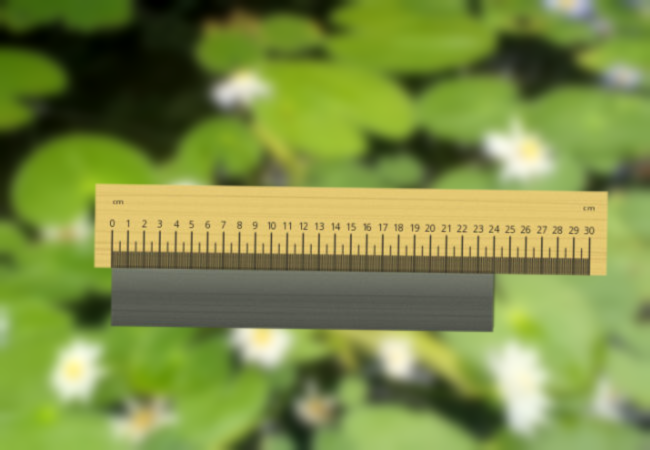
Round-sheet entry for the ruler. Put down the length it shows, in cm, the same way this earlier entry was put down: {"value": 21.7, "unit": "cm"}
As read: {"value": 24, "unit": "cm"}
